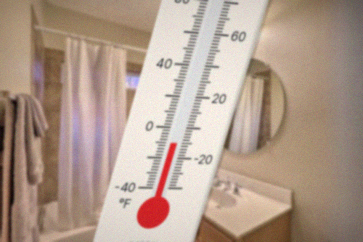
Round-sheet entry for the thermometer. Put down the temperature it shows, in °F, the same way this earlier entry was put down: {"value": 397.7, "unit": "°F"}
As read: {"value": -10, "unit": "°F"}
